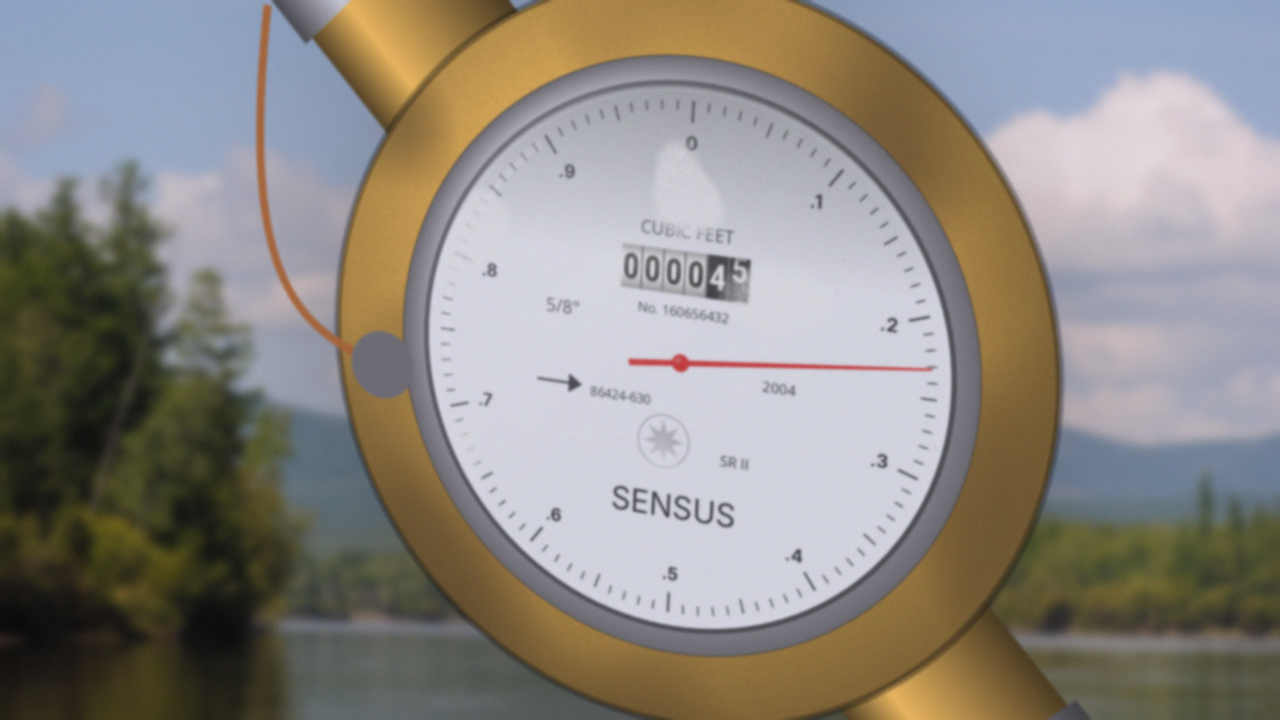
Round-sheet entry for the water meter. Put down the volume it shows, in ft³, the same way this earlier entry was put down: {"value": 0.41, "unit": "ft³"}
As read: {"value": 45.23, "unit": "ft³"}
